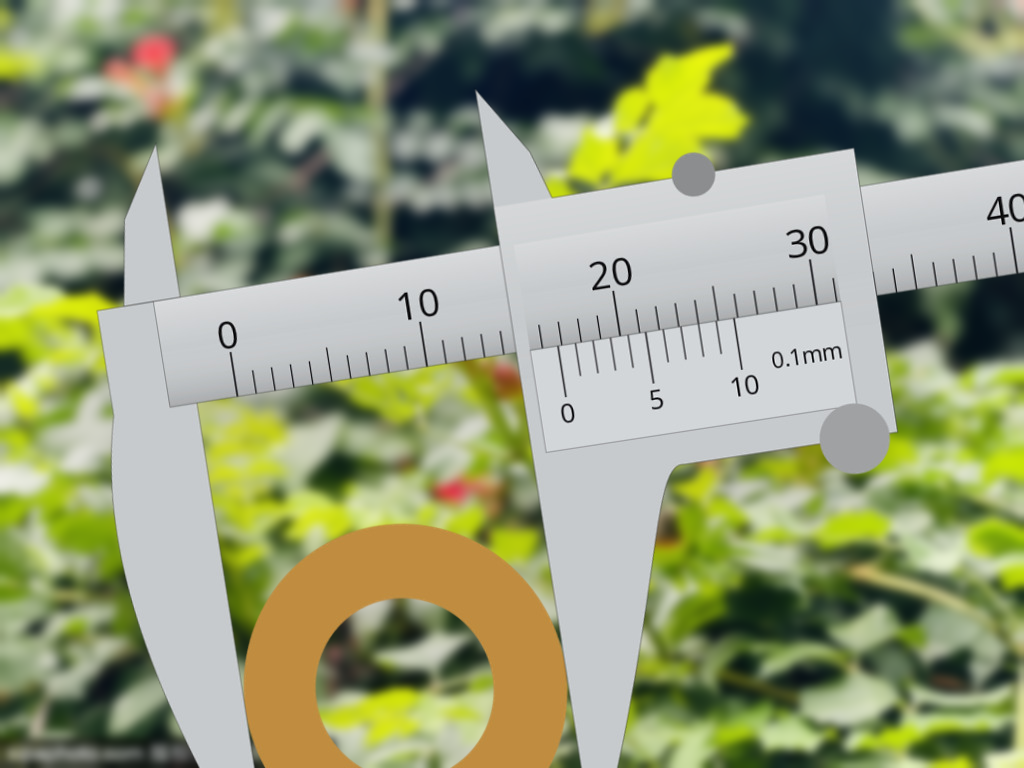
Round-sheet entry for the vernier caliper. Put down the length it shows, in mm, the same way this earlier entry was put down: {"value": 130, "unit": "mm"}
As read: {"value": 16.8, "unit": "mm"}
